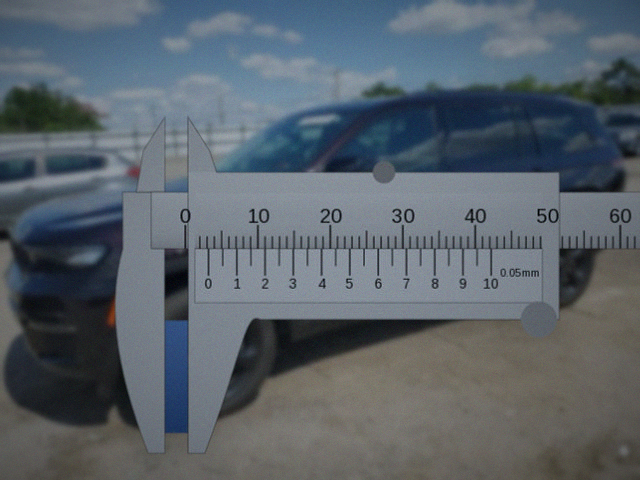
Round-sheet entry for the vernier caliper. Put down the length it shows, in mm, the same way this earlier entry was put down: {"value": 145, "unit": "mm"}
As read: {"value": 3.2, "unit": "mm"}
